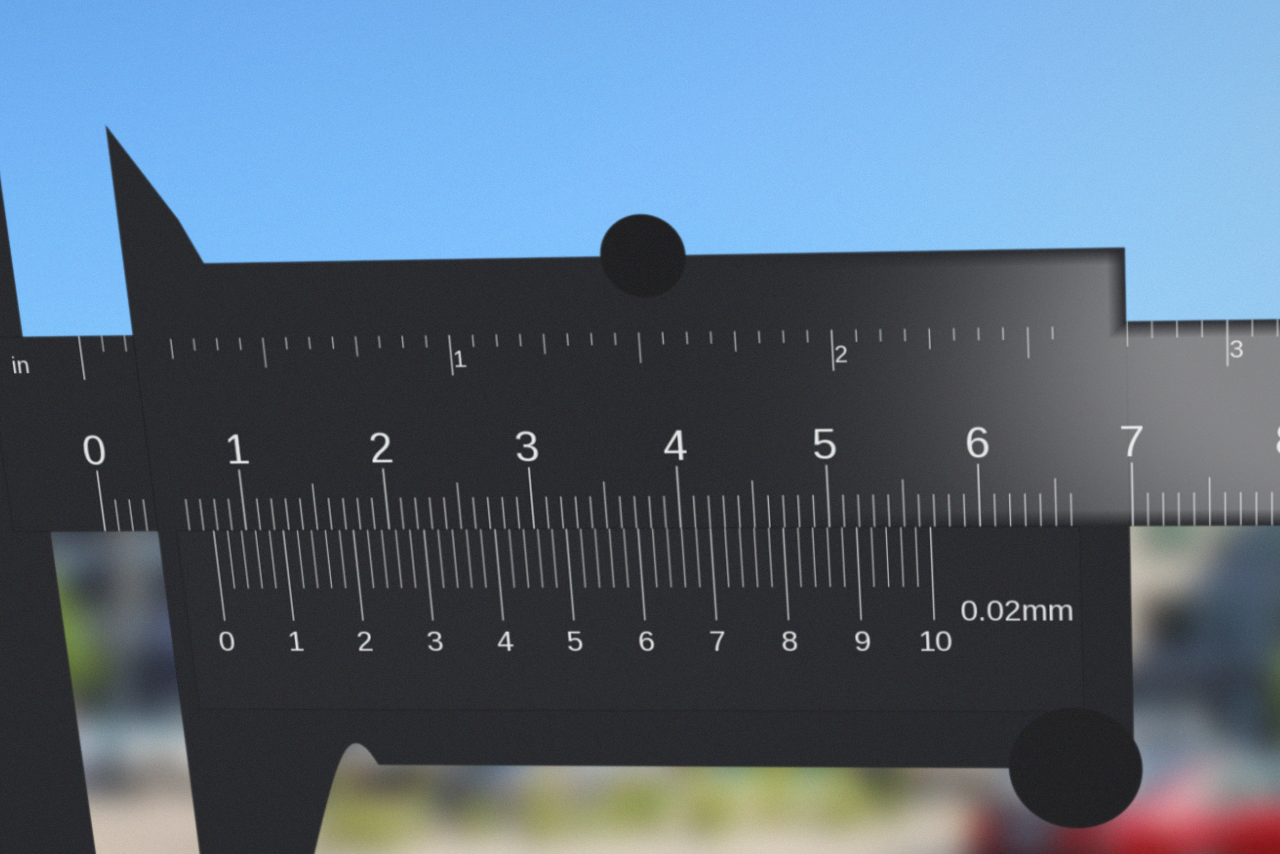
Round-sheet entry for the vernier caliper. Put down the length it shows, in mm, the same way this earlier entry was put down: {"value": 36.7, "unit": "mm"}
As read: {"value": 7.7, "unit": "mm"}
